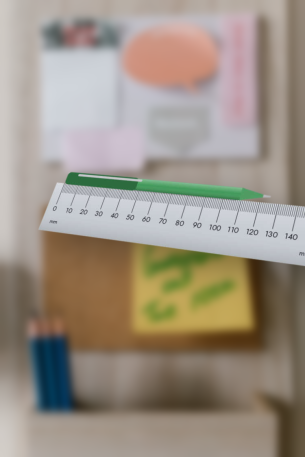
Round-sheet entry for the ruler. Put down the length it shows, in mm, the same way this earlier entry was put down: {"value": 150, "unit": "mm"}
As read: {"value": 125, "unit": "mm"}
